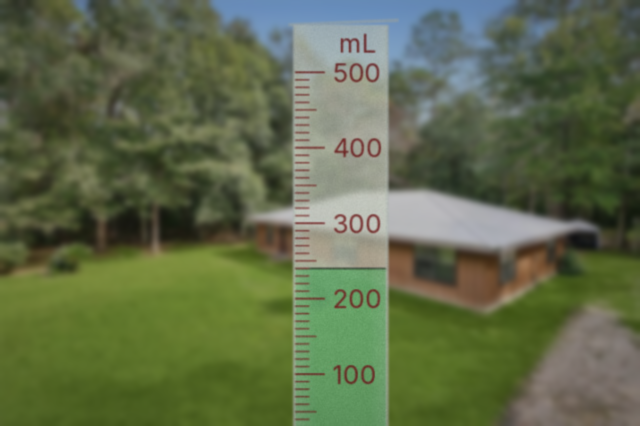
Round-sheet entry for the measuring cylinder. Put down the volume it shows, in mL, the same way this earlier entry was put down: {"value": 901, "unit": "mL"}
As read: {"value": 240, "unit": "mL"}
